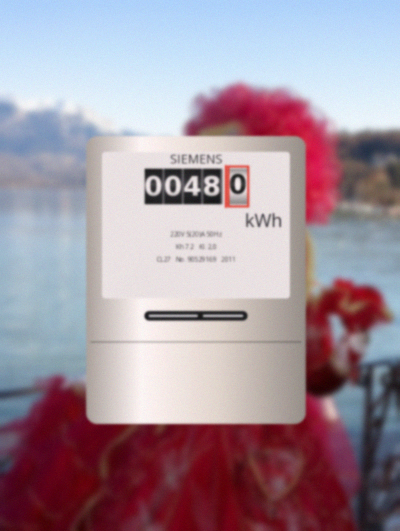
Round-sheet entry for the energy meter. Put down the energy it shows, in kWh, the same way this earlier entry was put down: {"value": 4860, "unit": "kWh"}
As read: {"value": 48.0, "unit": "kWh"}
